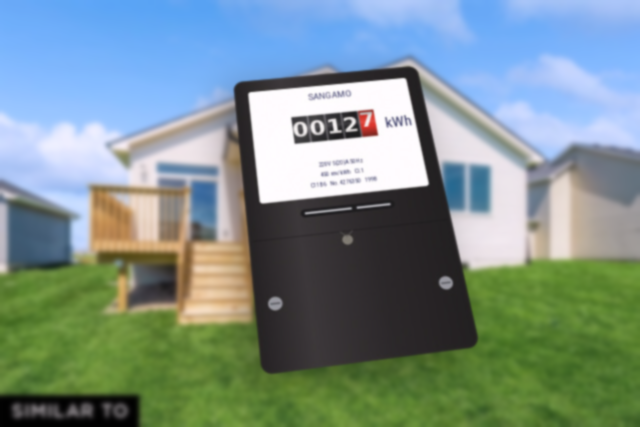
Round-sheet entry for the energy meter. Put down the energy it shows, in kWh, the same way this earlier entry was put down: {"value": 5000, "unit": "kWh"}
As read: {"value": 12.7, "unit": "kWh"}
